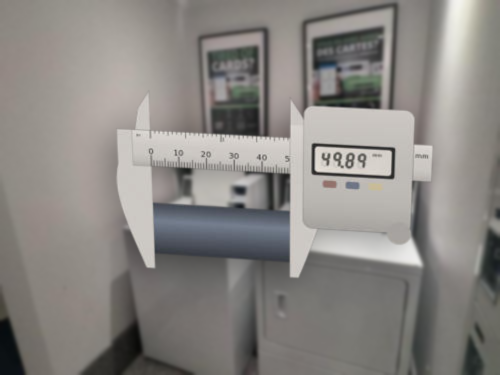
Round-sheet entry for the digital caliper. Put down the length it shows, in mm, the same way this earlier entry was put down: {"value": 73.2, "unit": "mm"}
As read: {"value": 49.89, "unit": "mm"}
